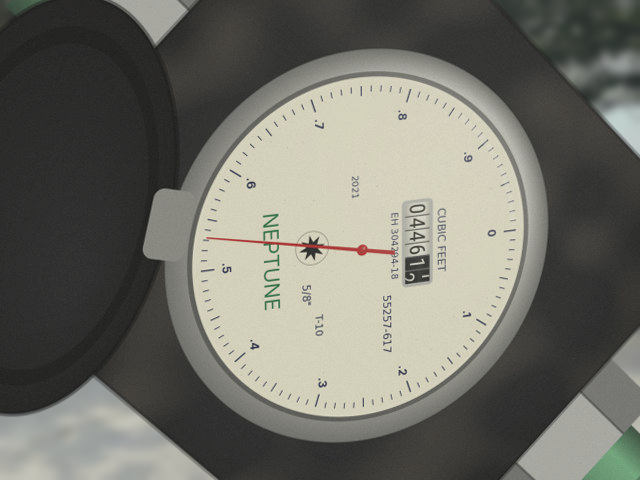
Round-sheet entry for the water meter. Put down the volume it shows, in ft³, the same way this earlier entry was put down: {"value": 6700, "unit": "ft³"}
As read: {"value": 44611.53, "unit": "ft³"}
